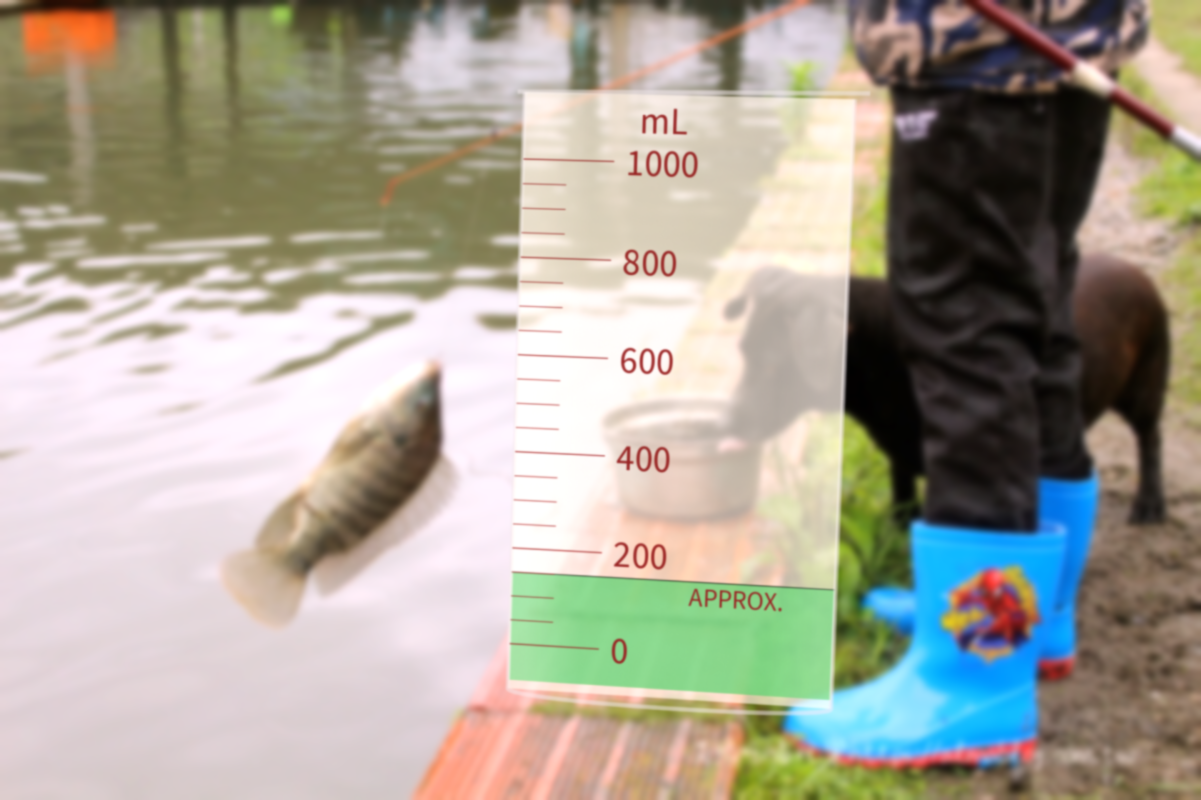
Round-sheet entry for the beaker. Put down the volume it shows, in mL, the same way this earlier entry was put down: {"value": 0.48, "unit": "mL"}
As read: {"value": 150, "unit": "mL"}
